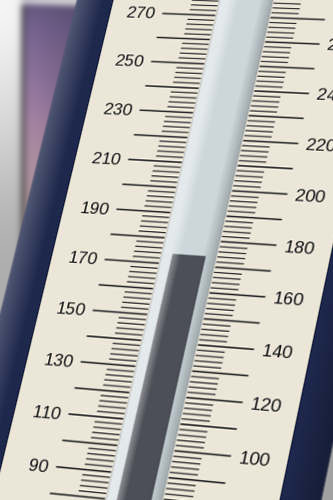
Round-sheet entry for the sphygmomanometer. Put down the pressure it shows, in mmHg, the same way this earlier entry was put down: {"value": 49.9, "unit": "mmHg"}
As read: {"value": 174, "unit": "mmHg"}
